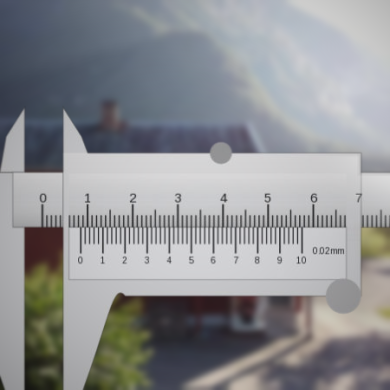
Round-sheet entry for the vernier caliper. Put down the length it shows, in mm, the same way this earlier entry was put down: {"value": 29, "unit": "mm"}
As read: {"value": 8.5, "unit": "mm"}
